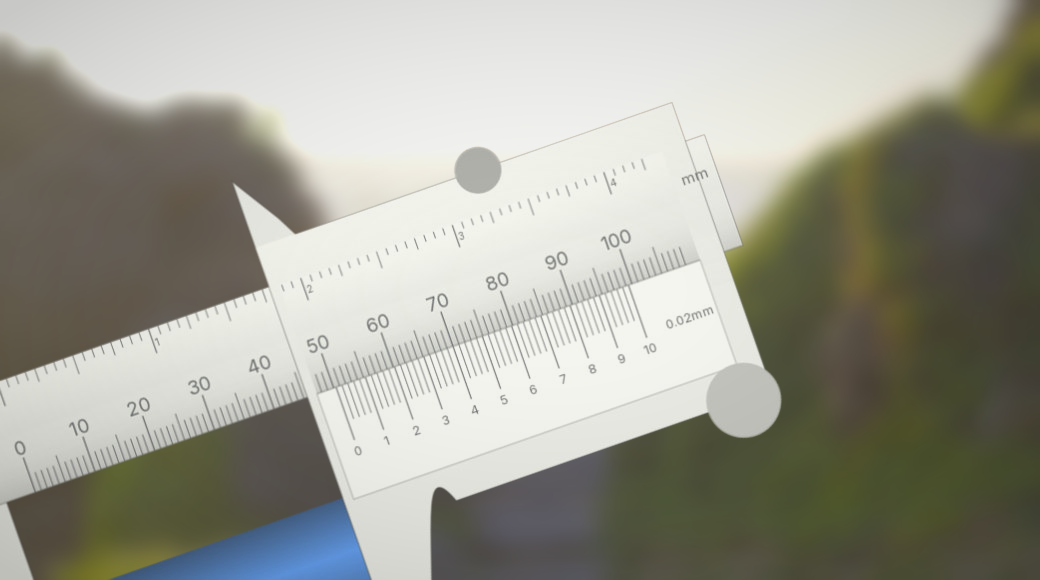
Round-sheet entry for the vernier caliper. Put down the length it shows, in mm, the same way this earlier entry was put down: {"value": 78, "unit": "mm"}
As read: {"value": 50.4, "unit": "mm"}
